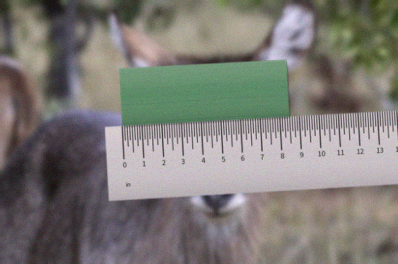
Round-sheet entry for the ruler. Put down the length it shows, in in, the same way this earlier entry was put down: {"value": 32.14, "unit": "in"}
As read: {"value": 8.5, "unit": "in"}
